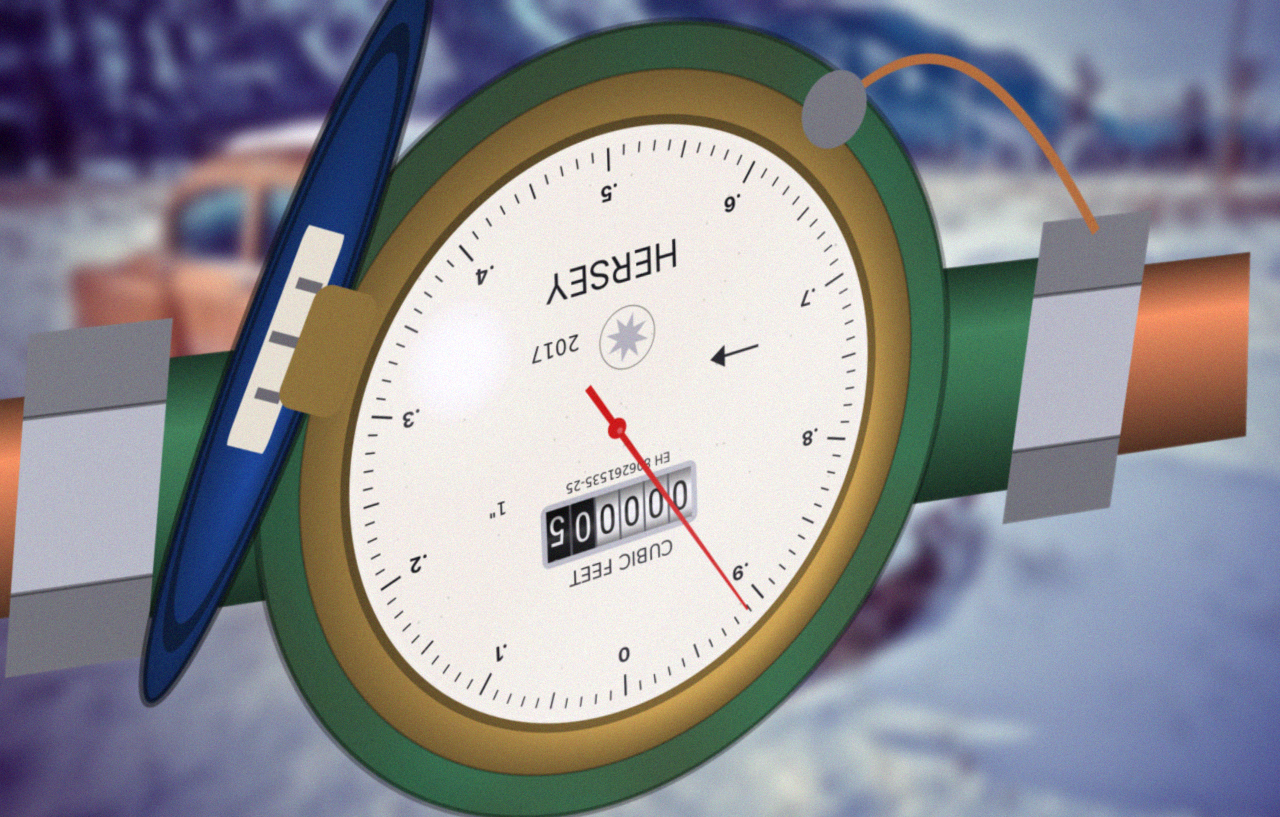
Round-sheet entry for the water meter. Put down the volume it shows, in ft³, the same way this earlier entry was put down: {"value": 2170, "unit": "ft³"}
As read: {"value": 4.91, "unit": "ft³"}
